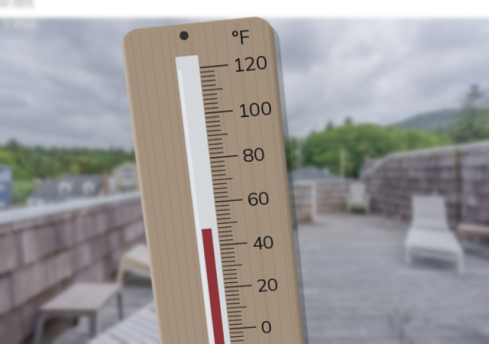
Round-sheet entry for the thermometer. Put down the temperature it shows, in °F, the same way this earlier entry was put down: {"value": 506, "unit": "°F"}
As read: {"value": 48, "unit": "°F"}
